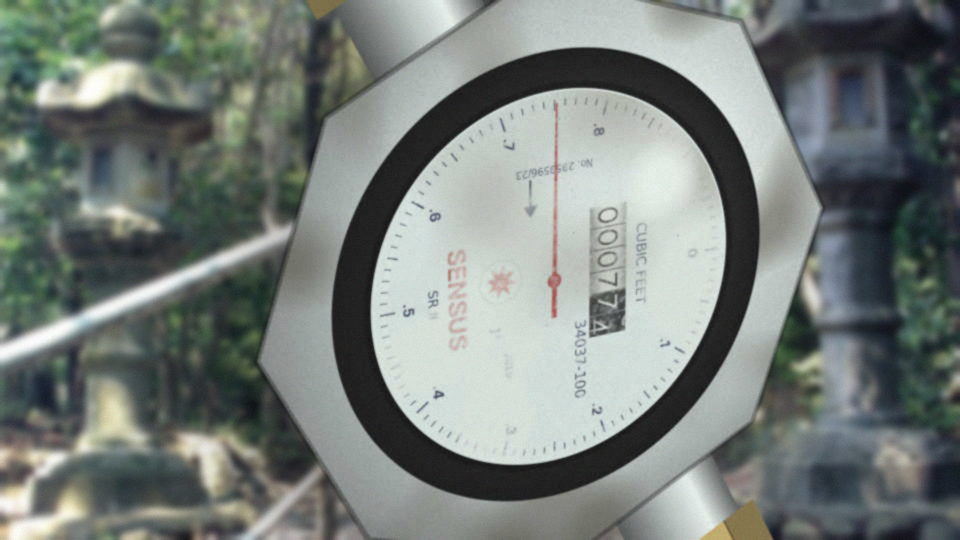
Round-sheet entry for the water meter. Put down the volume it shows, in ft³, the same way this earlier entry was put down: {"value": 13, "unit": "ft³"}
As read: {"value": 773.75, "unit": "ft³"}
